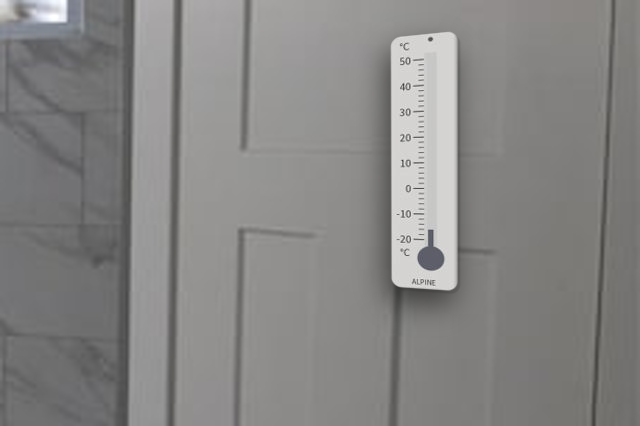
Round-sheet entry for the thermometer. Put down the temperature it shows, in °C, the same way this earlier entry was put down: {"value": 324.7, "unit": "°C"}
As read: {"value": -16, "unit": "°C"}
